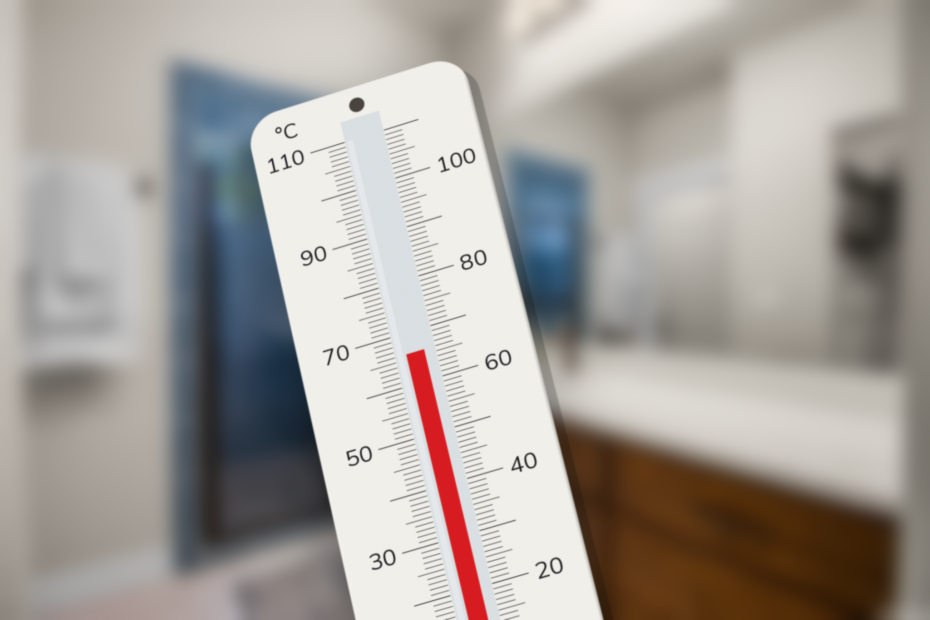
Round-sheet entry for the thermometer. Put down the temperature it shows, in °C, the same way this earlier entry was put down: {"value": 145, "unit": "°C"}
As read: {"value": 66, "unit": "°C"}
